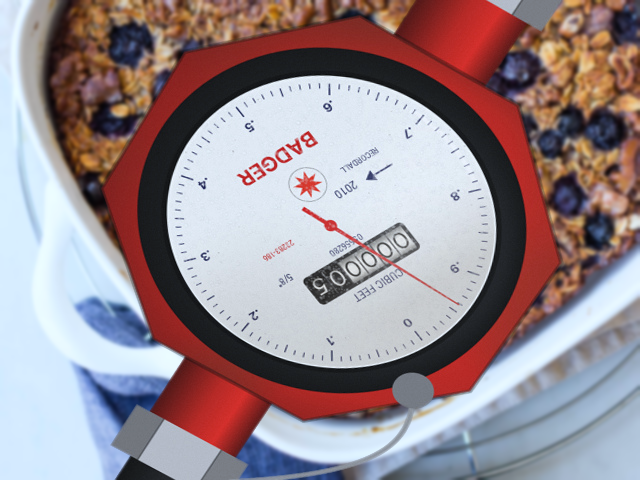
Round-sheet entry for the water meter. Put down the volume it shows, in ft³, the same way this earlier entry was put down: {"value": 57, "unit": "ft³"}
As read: {"value": 4.94, "unit": "ft³"}
